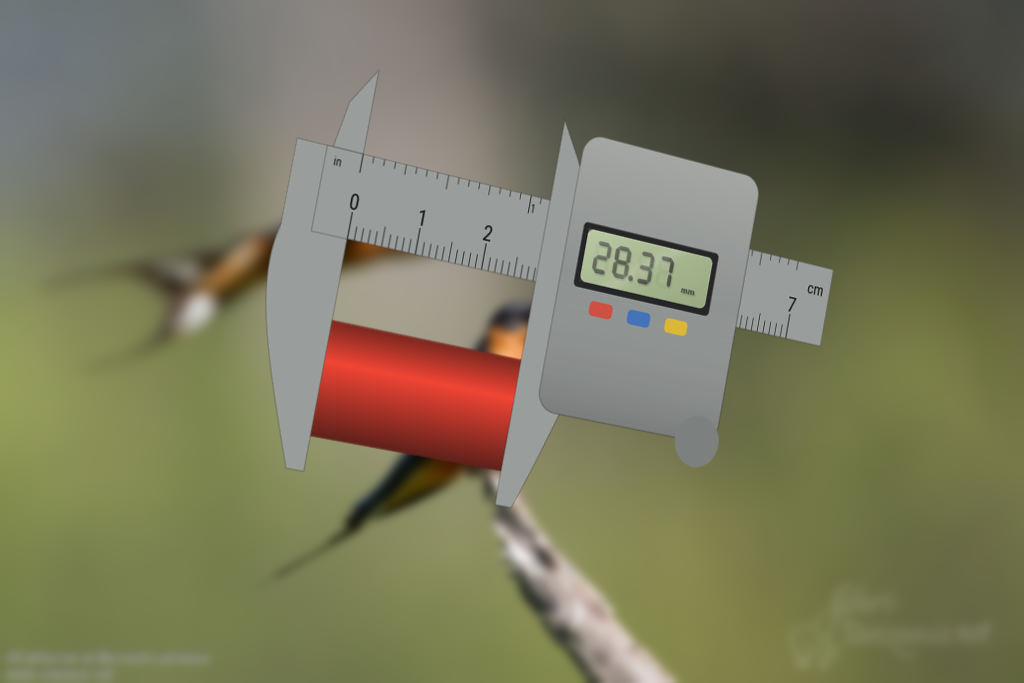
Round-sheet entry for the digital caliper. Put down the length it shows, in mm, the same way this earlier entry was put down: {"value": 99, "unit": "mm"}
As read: {"value": 28.37, "unit": "mm"}
